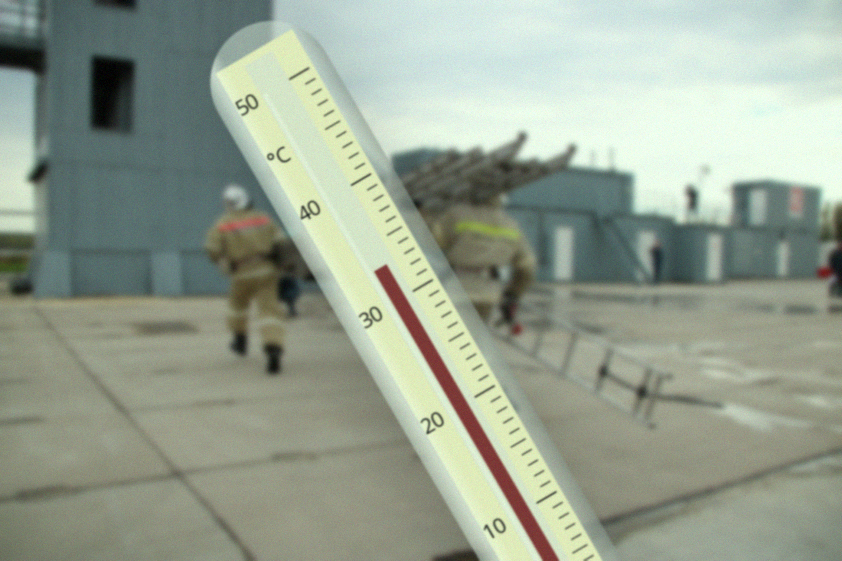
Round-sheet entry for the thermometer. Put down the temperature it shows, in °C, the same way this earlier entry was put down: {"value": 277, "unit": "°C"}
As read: {"value": 33, "unit": "°C"}
